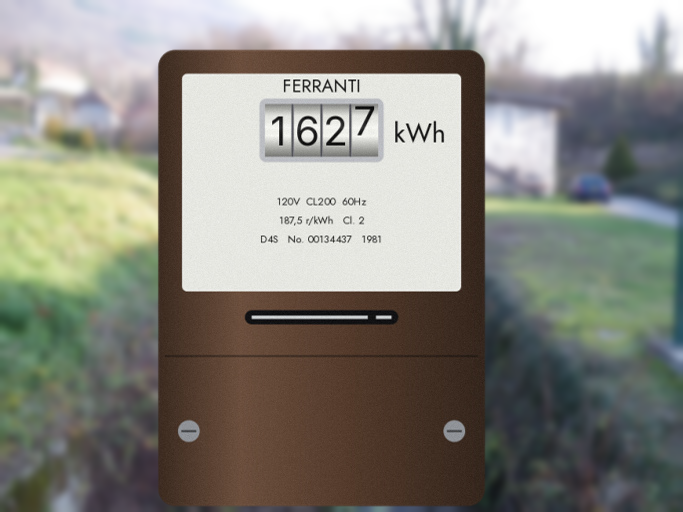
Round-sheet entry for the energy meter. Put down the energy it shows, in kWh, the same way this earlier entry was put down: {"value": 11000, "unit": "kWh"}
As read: {"value": 1627, "unit": "kWh"}
